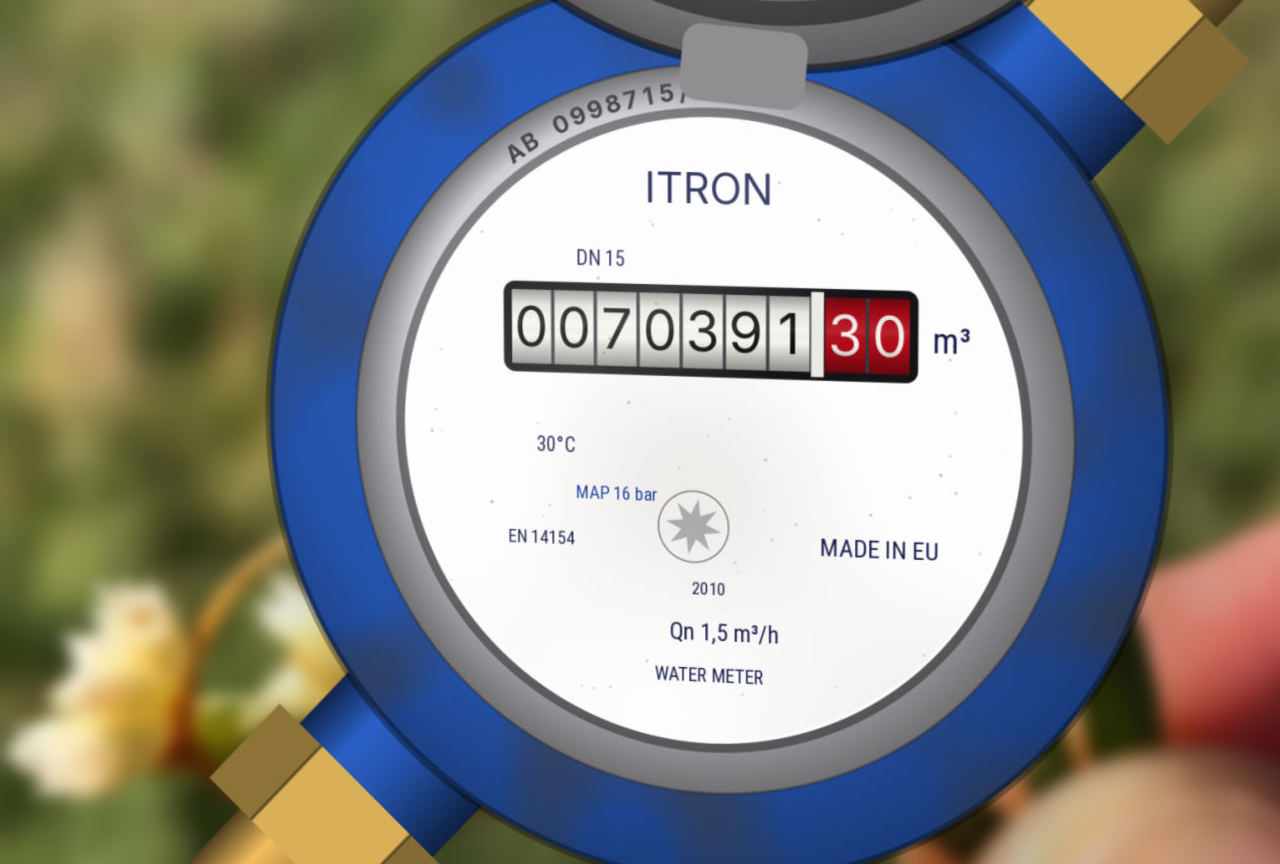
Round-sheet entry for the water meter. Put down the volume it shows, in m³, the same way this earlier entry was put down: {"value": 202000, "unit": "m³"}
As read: {"value": 70391.30, "unit": "m³"}
